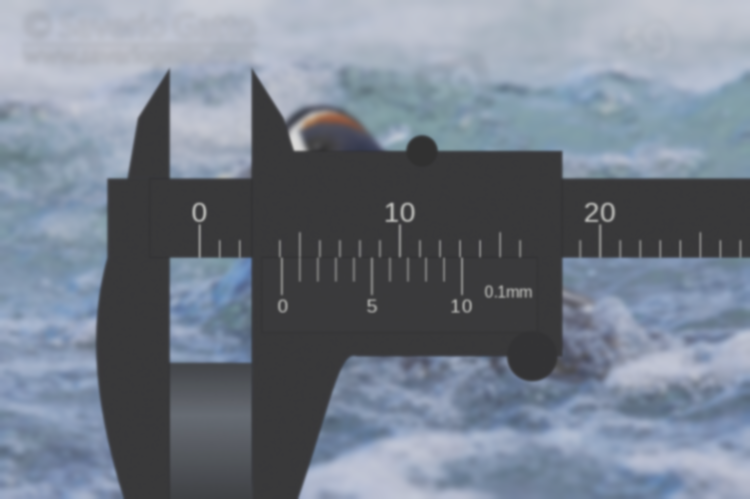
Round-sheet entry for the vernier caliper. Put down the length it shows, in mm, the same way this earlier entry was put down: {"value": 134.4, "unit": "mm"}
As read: {"value": 4.1, "unit": "mm"}
